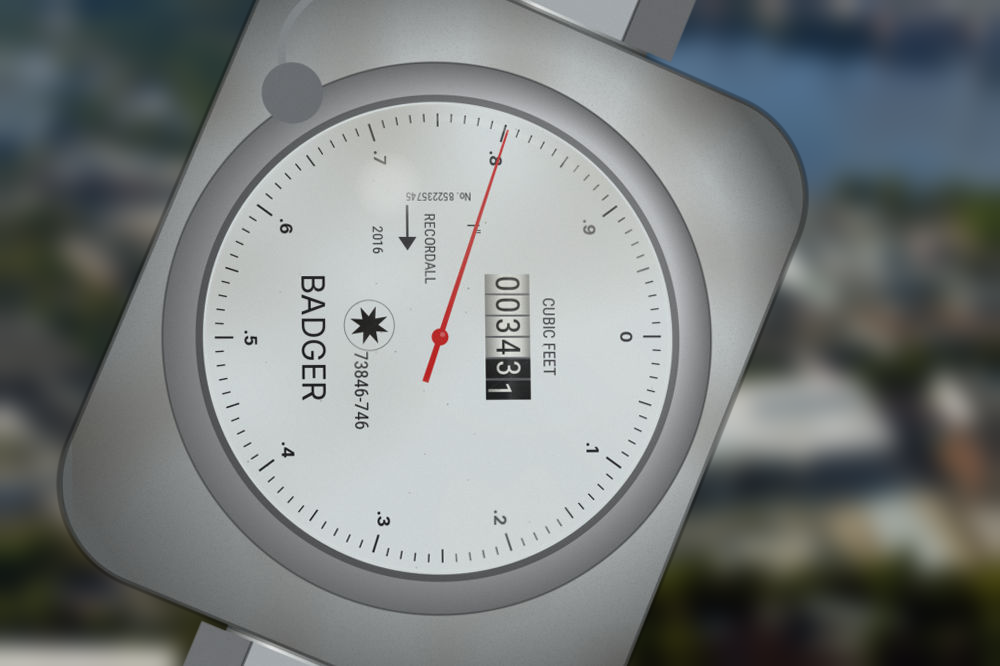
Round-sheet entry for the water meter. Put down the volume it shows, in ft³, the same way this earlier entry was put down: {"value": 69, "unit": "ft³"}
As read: {"value": 3430.80, "unit": "ft³"}
